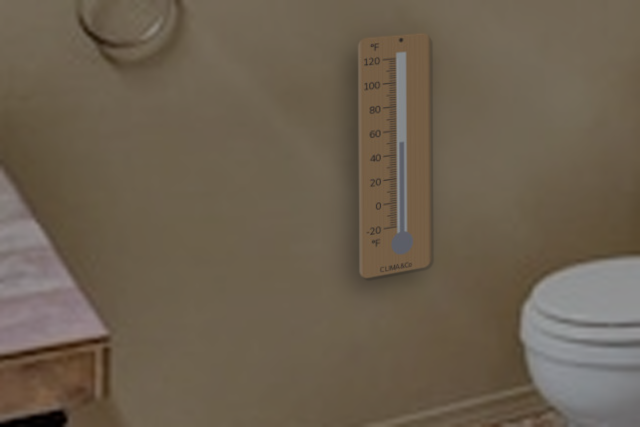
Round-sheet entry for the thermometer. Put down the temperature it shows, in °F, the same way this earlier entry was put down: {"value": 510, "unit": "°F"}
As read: {"value": 50, "unit": "°F"}
